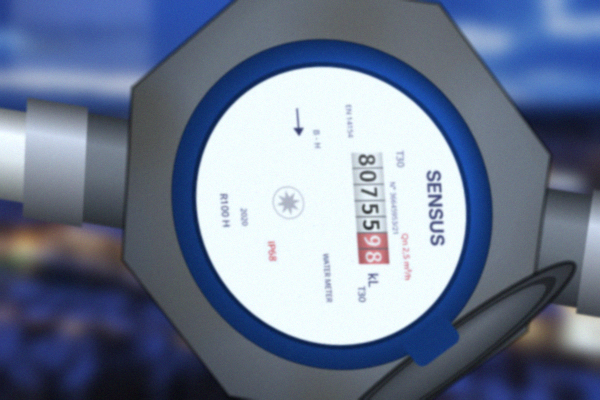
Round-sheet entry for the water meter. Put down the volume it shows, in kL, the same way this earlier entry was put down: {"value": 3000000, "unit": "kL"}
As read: {"value": 80755.98, "unit": "kL"}
